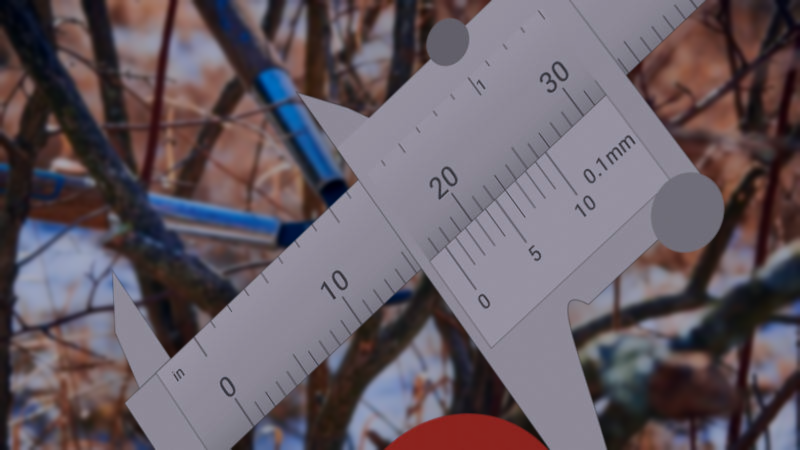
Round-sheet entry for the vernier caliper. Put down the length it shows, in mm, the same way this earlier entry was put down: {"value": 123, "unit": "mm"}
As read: {"value": 17.6, "unit": "mm"}
